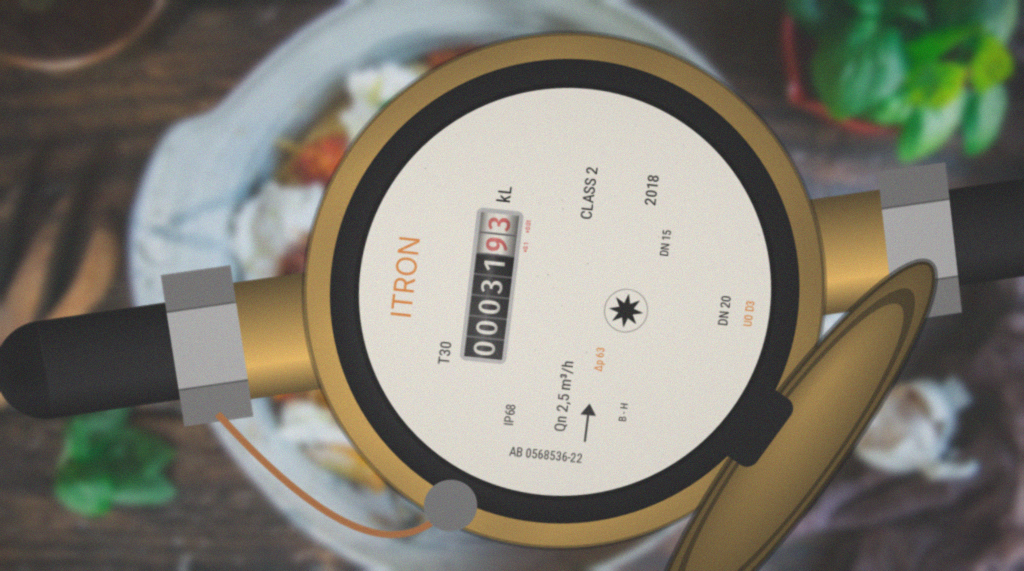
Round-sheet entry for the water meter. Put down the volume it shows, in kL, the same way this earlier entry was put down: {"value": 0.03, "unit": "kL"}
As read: {"value": 31.93, "unit": "kL"}
